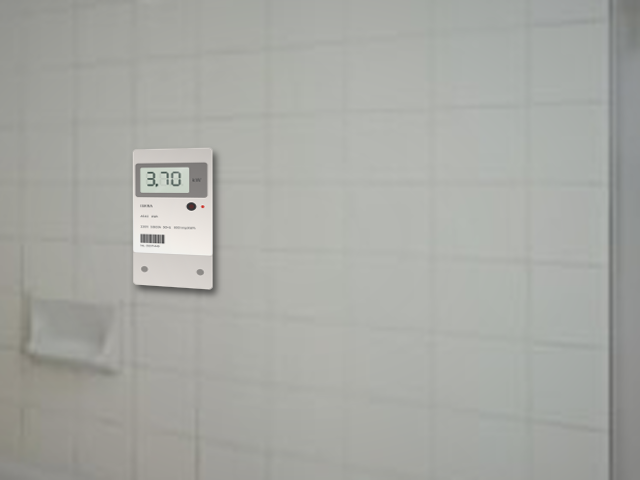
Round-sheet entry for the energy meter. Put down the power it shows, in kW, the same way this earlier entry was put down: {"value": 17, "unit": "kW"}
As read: {"value": 3.70, "unit": "kW"}
